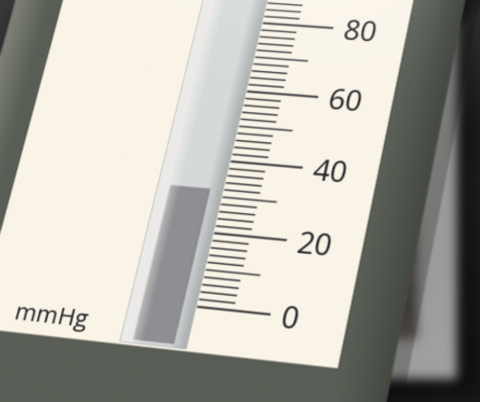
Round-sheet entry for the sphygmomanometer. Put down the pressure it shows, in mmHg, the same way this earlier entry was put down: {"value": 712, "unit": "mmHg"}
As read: {"value": 32, "unit": "mmHg"}
